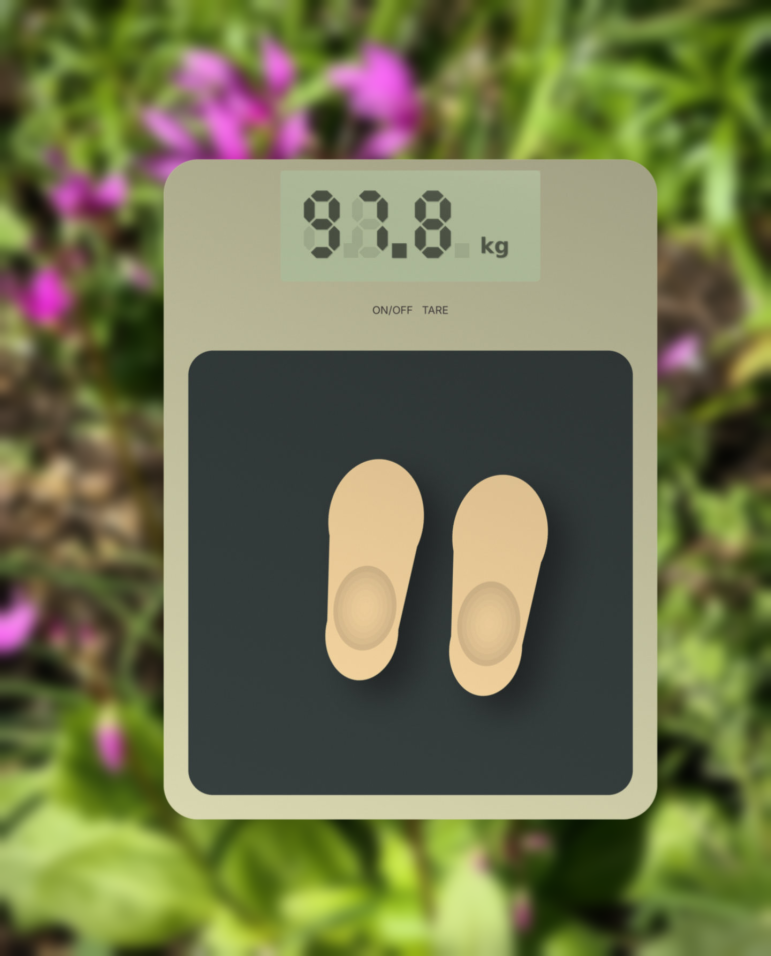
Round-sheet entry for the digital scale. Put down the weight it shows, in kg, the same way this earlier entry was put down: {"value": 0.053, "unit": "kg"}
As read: {"value": 97.8, "unit": "kg"}
